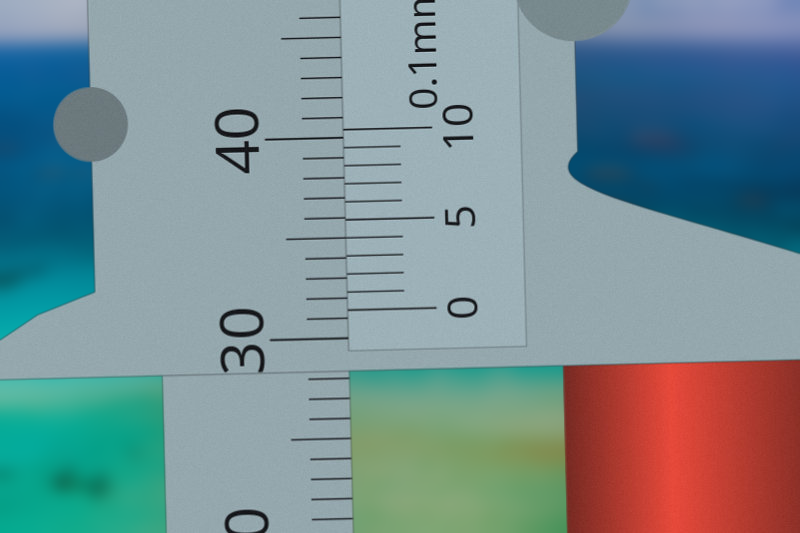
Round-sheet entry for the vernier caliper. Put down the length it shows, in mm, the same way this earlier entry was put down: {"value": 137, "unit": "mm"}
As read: {"value": 31.4, "unit": "mm"}
